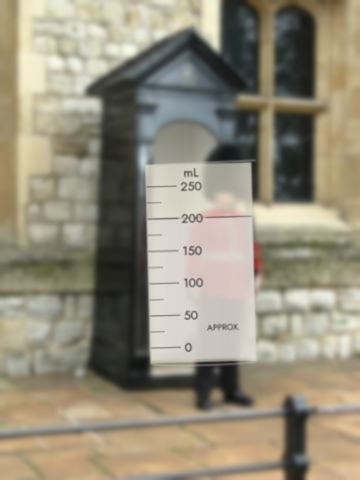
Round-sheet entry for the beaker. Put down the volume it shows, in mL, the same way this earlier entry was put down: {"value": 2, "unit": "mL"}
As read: {"value": 200, "unit": "mL"}
